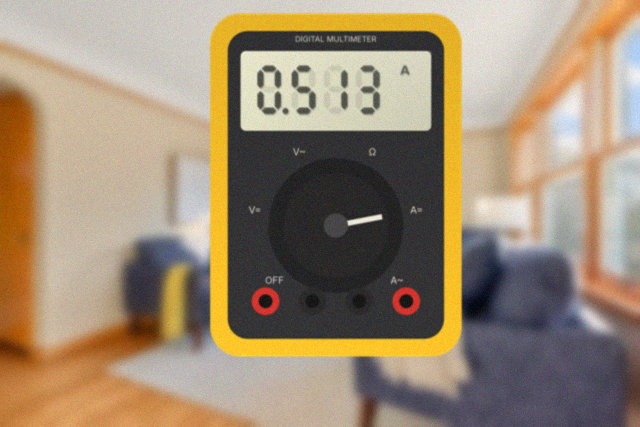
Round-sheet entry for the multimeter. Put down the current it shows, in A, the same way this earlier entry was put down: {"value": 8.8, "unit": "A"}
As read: {"value": 0.513, "unit": "A"}
